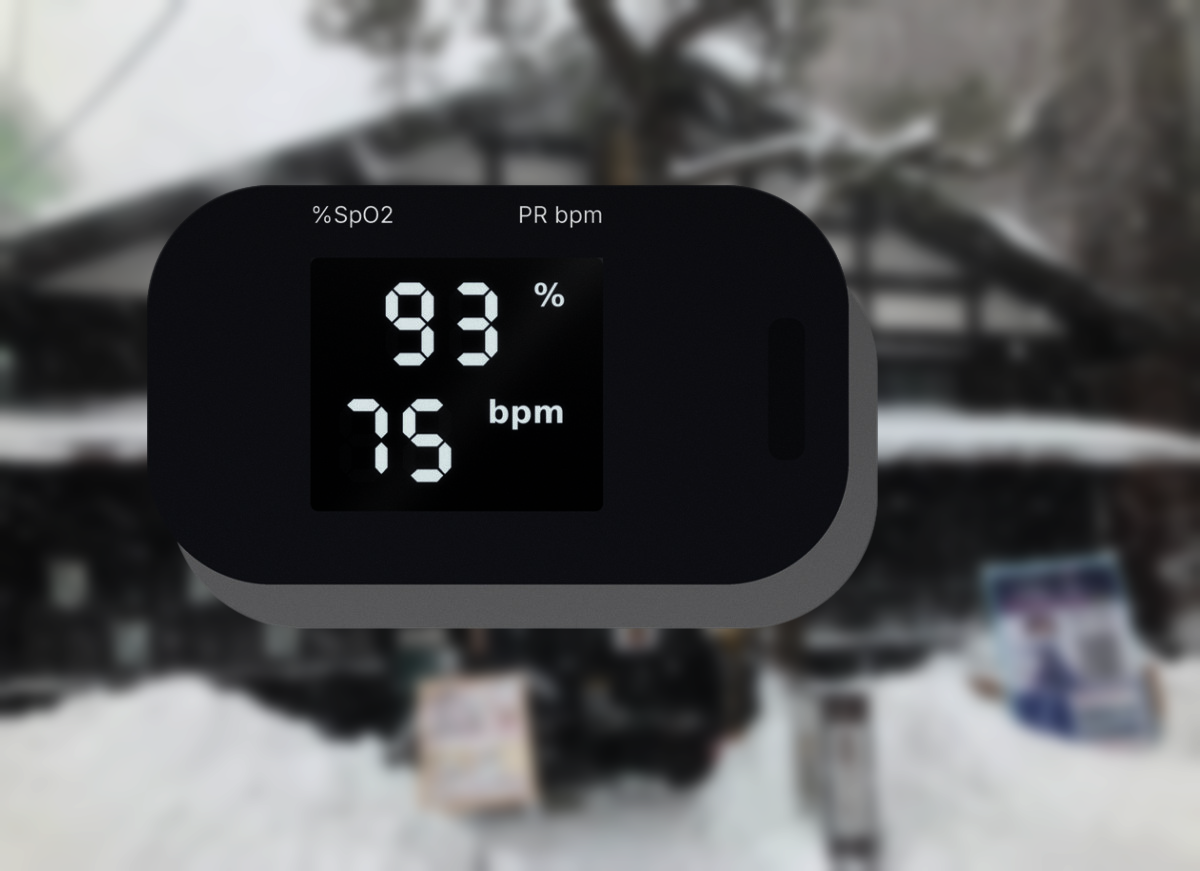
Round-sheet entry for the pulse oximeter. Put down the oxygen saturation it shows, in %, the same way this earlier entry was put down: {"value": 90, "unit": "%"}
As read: {"value": 93, "unit": "%"}
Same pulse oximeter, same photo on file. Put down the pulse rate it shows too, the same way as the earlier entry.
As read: {"value": 75, "unit": "bpm"}
